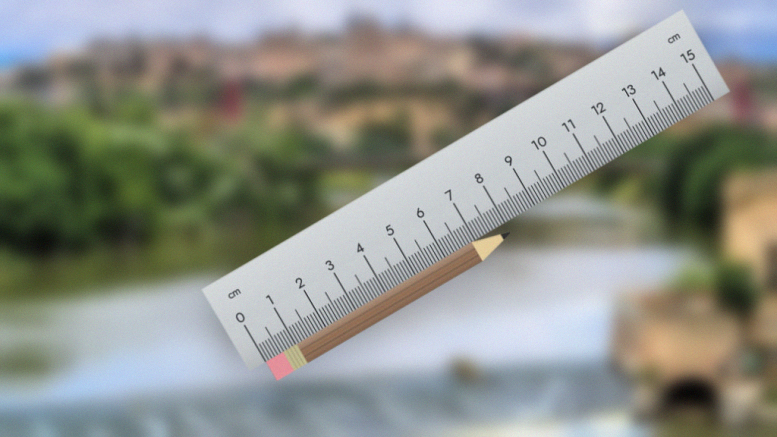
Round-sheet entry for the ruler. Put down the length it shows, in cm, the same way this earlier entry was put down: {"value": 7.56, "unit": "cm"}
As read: {"value": 8, "unit": "cm"}
